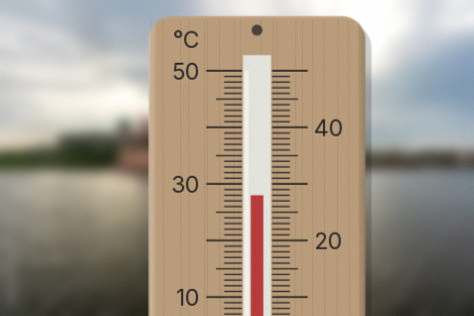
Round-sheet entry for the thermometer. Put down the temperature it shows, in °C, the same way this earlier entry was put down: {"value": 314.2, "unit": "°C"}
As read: {"value": 28, "unit": "°C"}
